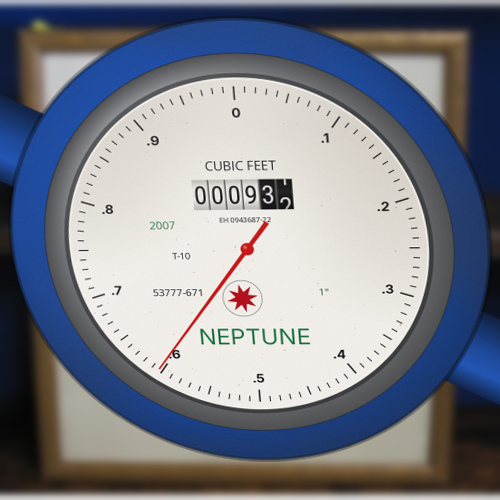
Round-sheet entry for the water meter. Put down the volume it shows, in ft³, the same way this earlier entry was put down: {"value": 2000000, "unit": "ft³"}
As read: {"value": 931.60, "unit": "ft³"}
